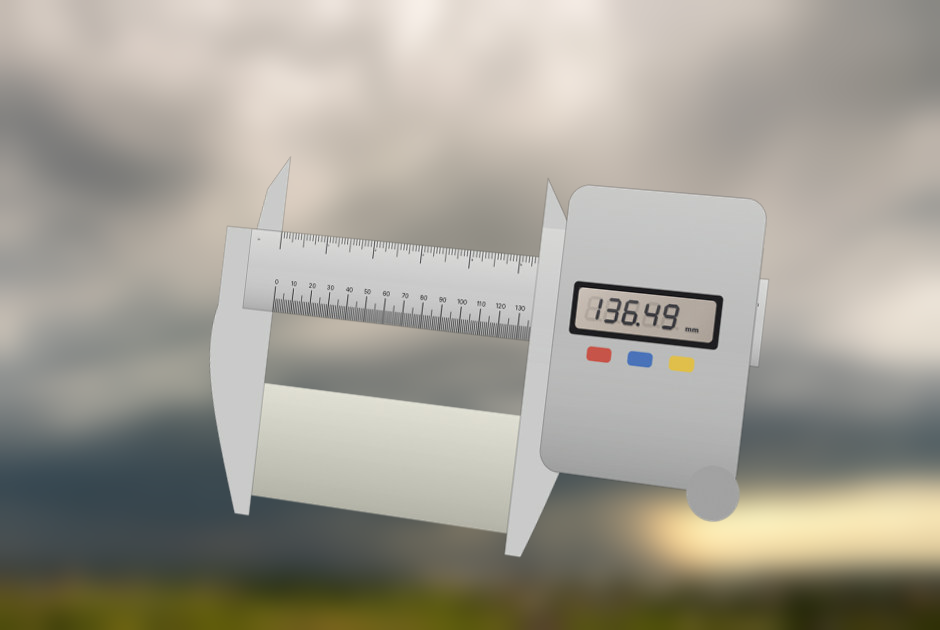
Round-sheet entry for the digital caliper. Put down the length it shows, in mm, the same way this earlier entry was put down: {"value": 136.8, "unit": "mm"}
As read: {"value": 136.49, "unit": "mm"}
